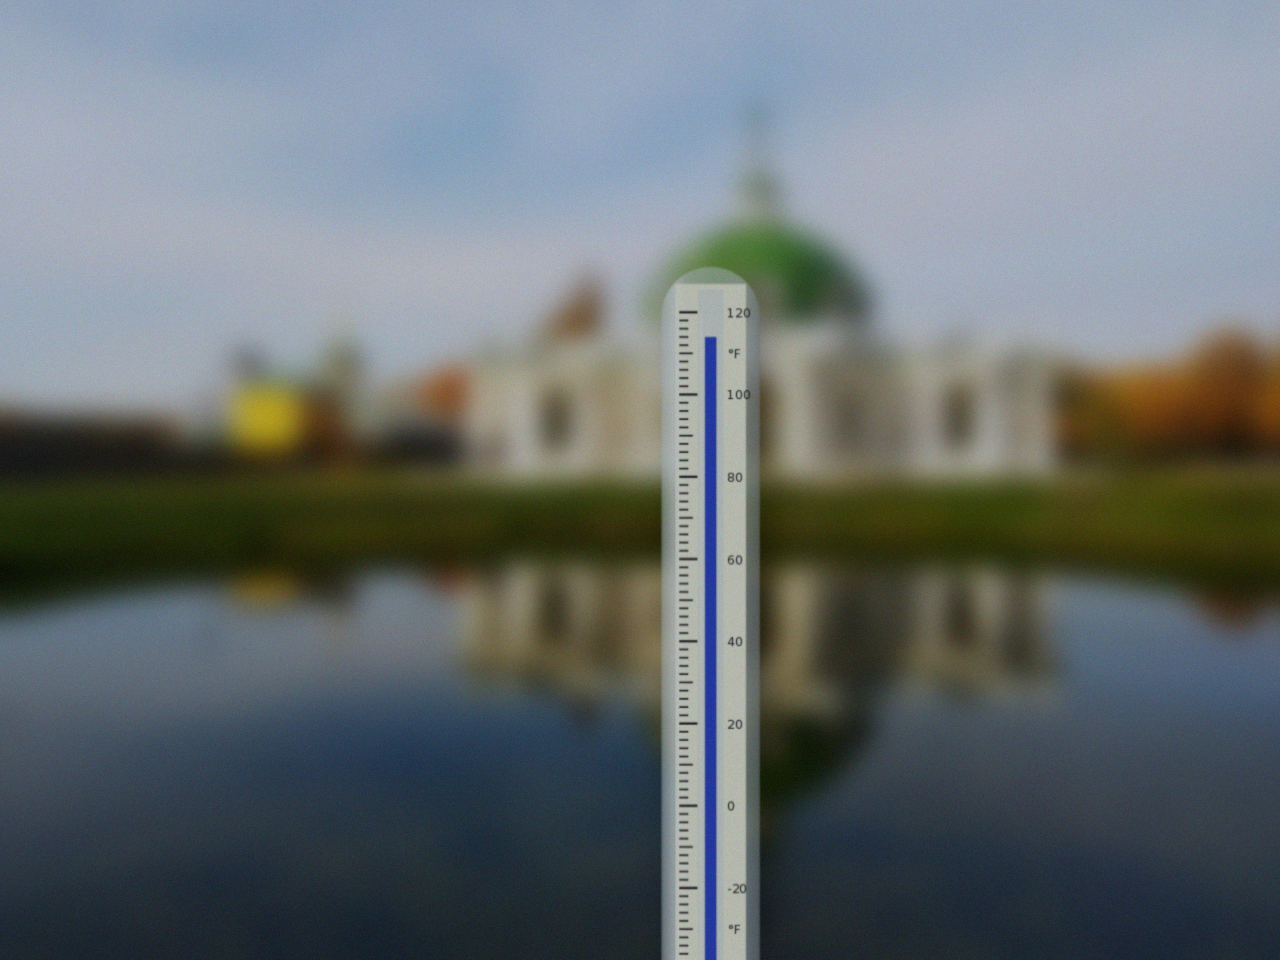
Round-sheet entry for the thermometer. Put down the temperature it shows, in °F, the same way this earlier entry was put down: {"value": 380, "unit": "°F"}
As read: {"value": 114, "unit": "°F"}
